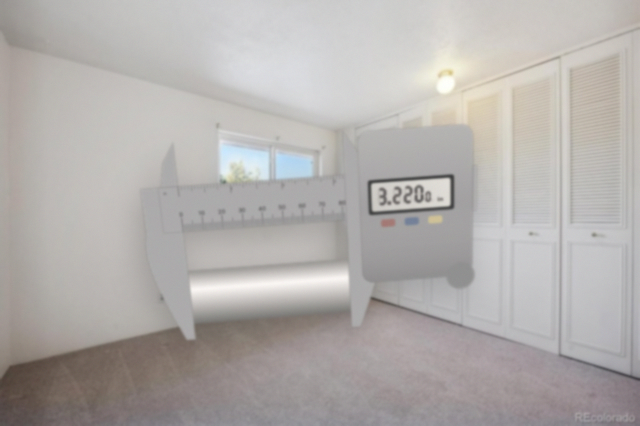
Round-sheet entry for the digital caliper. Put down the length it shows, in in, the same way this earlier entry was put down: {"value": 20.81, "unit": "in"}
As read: {"value": 3.2200, "unit": "in"}
